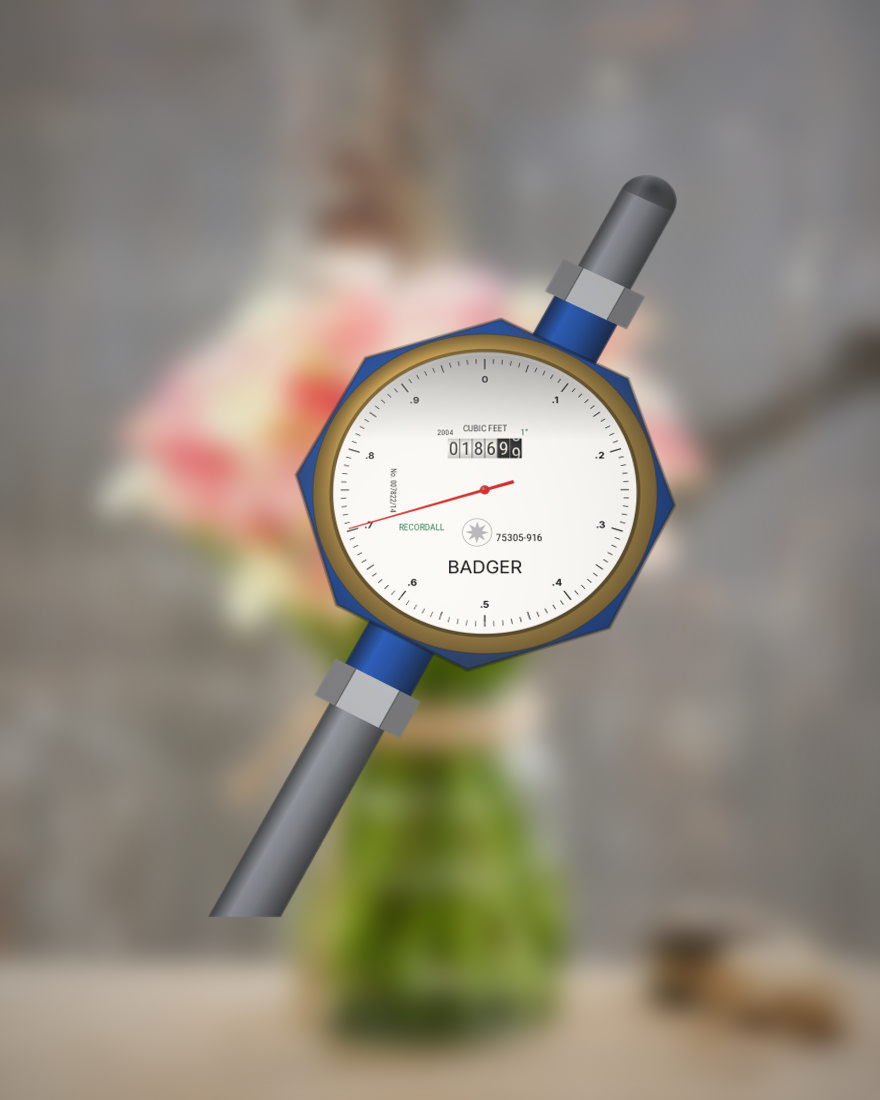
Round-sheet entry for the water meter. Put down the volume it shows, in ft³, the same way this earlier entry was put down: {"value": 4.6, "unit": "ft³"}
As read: {"value": 18698.70, "unit": "ft³"}
